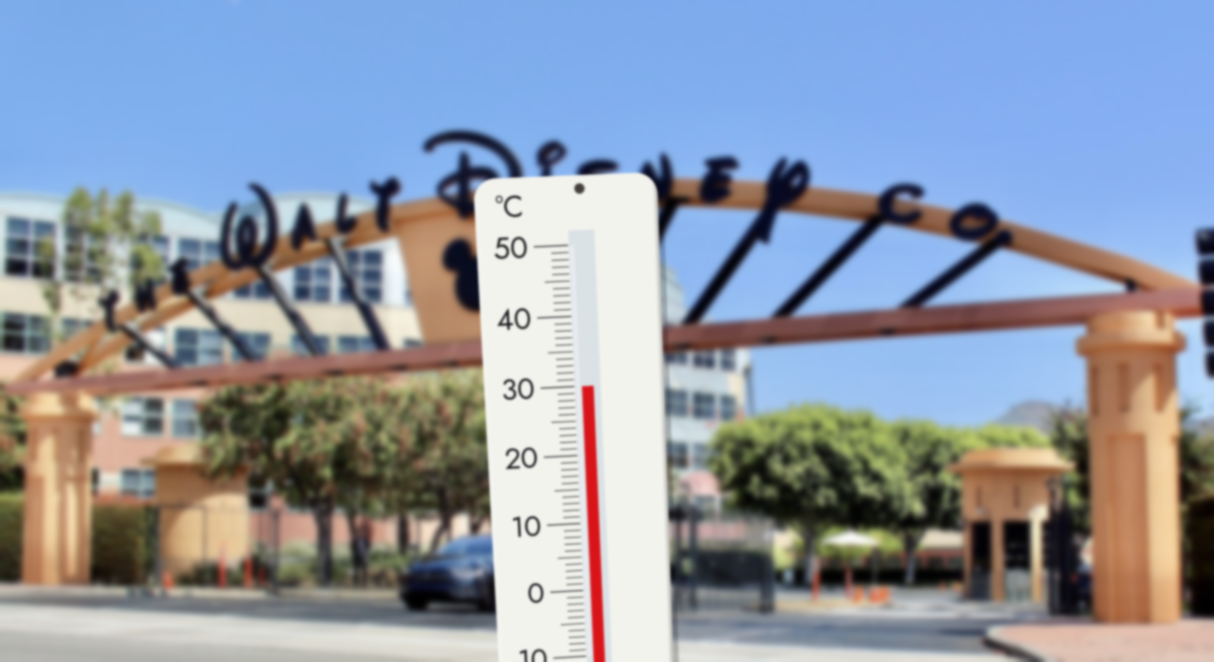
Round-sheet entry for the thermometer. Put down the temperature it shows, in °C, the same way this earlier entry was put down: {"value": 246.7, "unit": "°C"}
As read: {"value": 30, "unit": "°C"}
